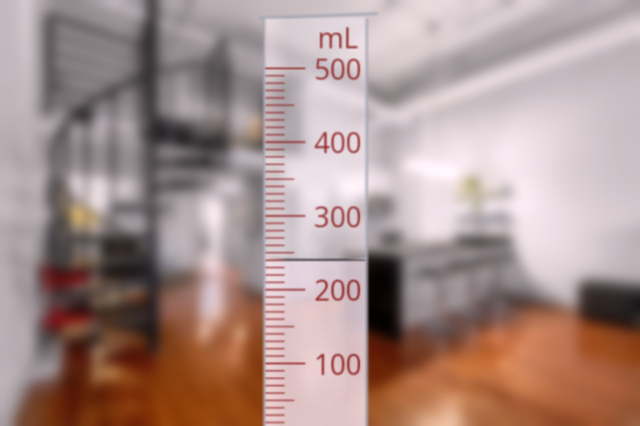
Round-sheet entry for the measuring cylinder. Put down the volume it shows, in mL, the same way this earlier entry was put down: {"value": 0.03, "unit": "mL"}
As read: {"value": 240, "unit": "mL"}
